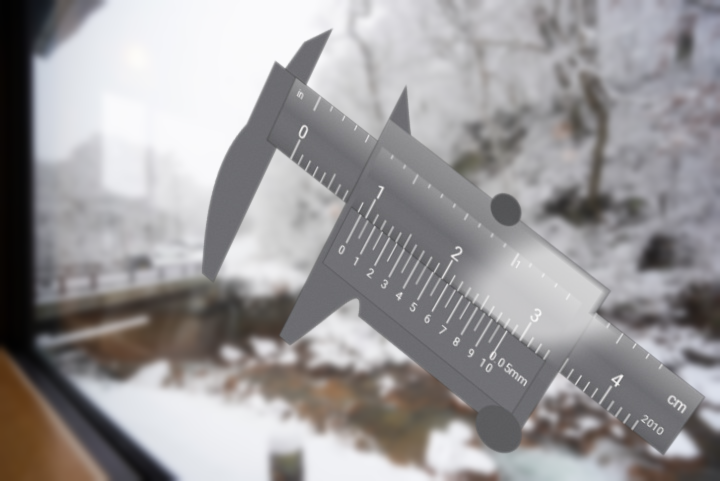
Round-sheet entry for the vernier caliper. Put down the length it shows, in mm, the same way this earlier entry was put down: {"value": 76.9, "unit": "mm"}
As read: {"value": 9.4, "unit": "mm"}
